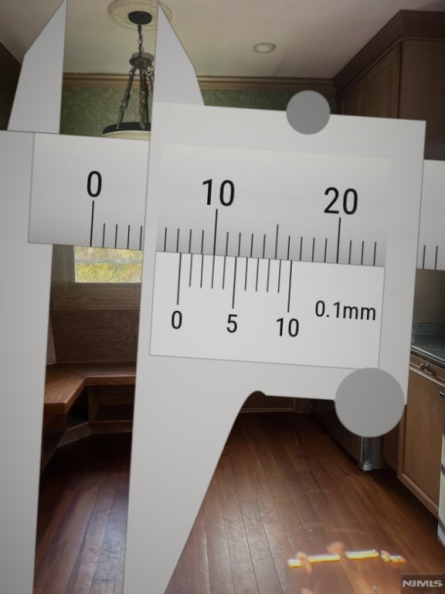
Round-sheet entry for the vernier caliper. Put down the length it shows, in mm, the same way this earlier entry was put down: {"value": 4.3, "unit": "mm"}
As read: {"value": 7.3, "unit": "mm"}
